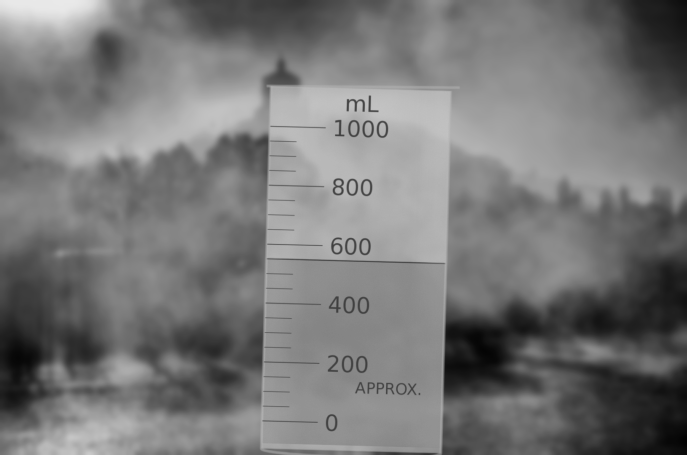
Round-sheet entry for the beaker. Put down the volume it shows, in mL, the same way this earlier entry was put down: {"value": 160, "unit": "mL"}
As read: {"value": 550, "unit": "mL"}
